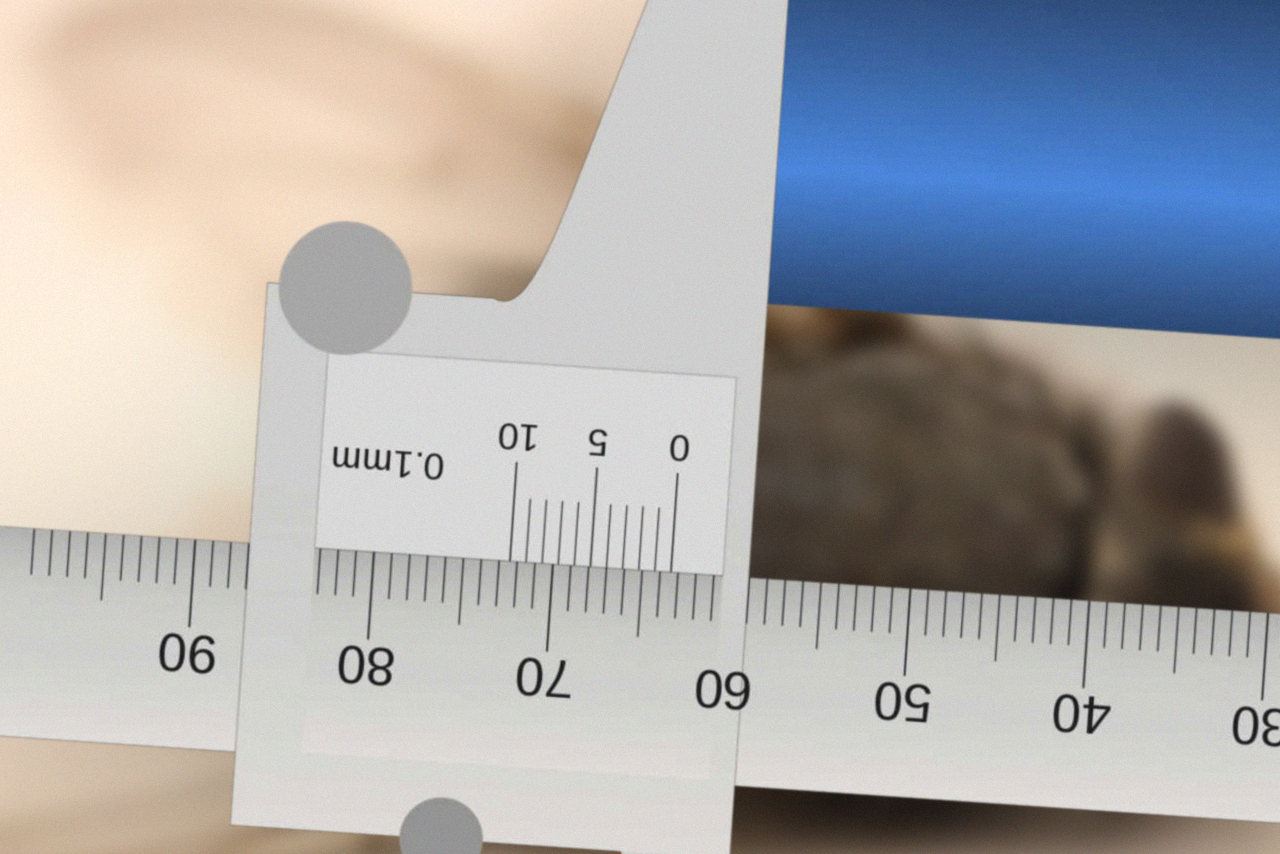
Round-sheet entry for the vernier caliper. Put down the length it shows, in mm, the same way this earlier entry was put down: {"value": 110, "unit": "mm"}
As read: {"value": 63.4, "unit": "mm"}
